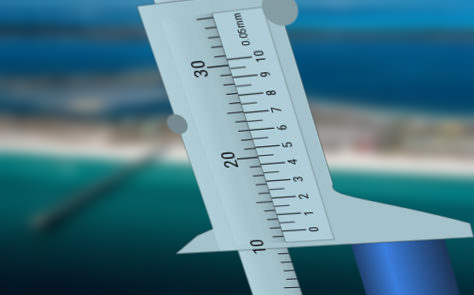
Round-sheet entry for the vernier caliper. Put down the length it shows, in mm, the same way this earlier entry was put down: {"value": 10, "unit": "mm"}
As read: {"value": 11.6, "unit": "mm"}
